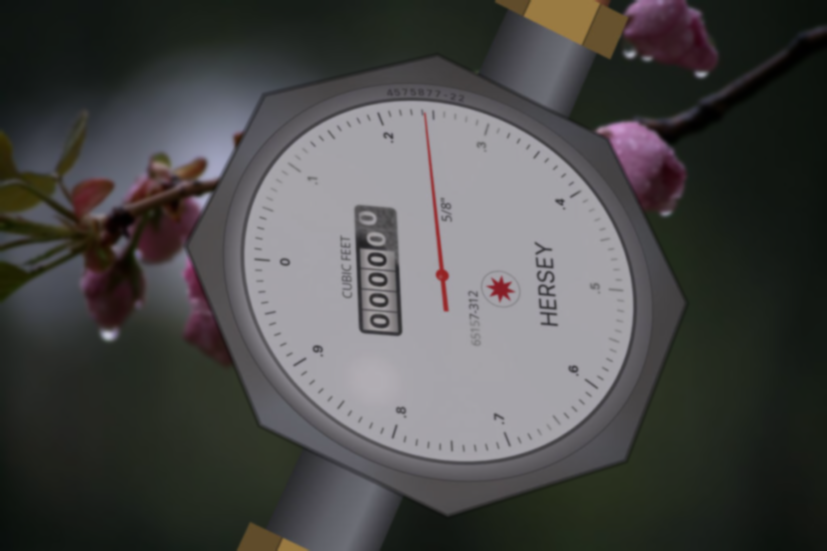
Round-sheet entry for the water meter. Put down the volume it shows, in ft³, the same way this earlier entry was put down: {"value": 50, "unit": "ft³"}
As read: {"value": 0.24, "unit": "ft³"}
